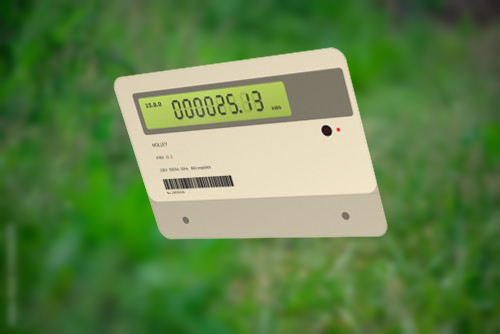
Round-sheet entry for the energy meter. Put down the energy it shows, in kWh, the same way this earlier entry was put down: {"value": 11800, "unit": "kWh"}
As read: {"value": 25.13, "unit": "kWh"}
